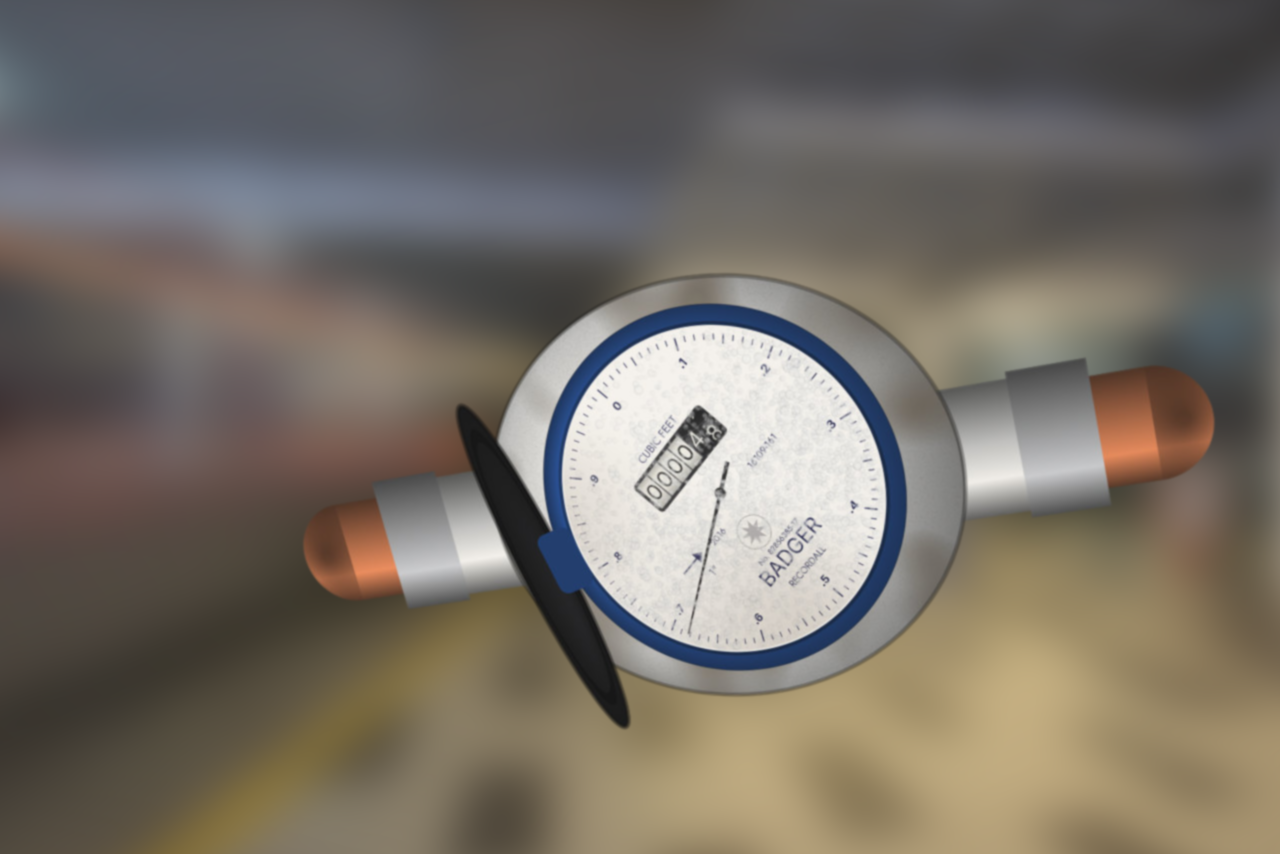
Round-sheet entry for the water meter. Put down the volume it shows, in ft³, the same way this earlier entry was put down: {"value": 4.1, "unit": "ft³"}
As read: {"value": 47.68, "unit": "ft³"}
